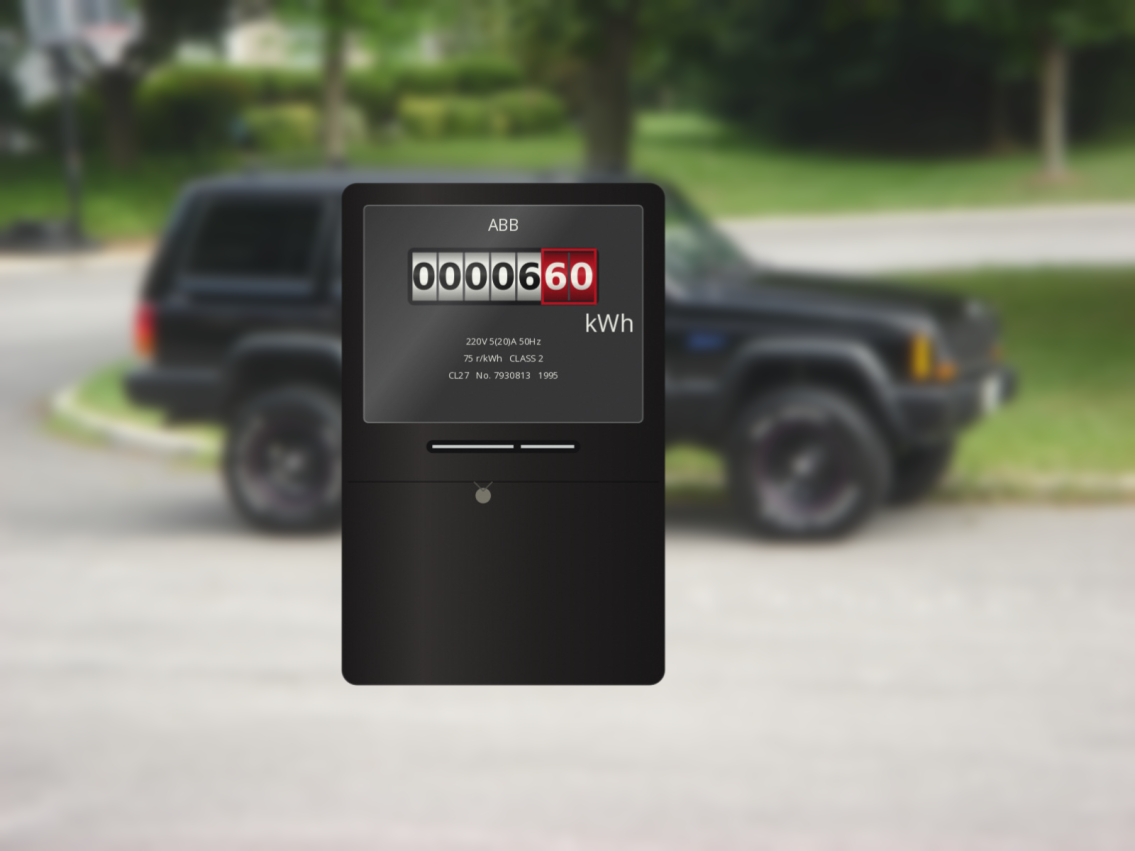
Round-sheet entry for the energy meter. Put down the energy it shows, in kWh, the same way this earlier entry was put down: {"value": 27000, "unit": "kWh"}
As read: {"value": 6.60, "unit": "kWh"}
